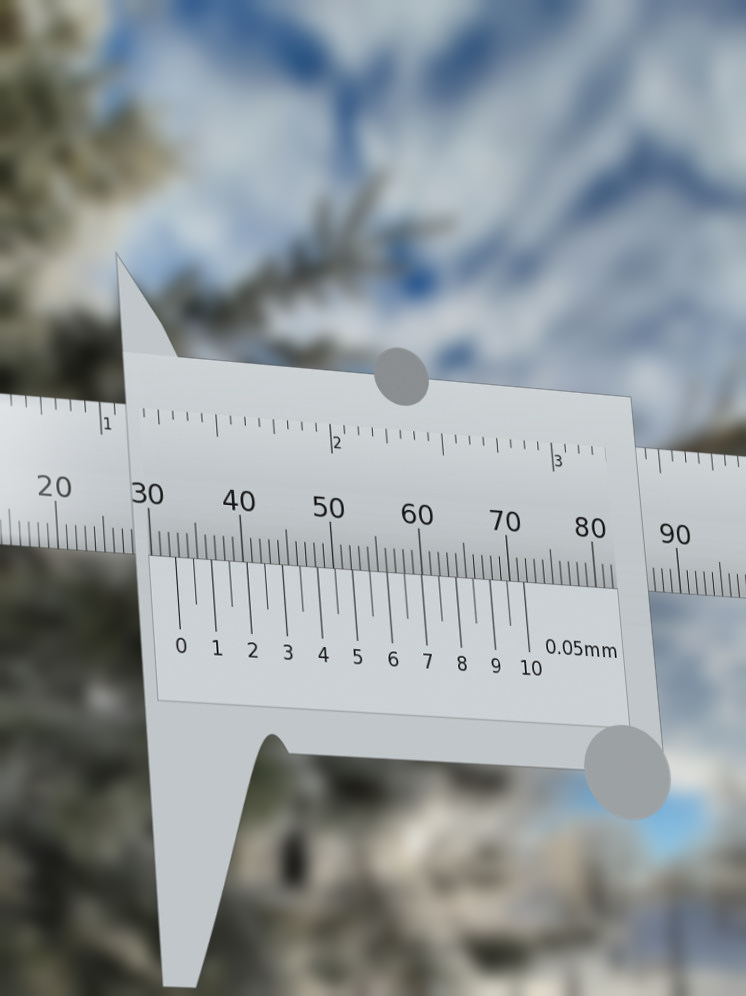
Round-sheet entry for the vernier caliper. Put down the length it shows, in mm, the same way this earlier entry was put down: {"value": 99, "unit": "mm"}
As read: {"value": 32.6, "unit": "mm"}
